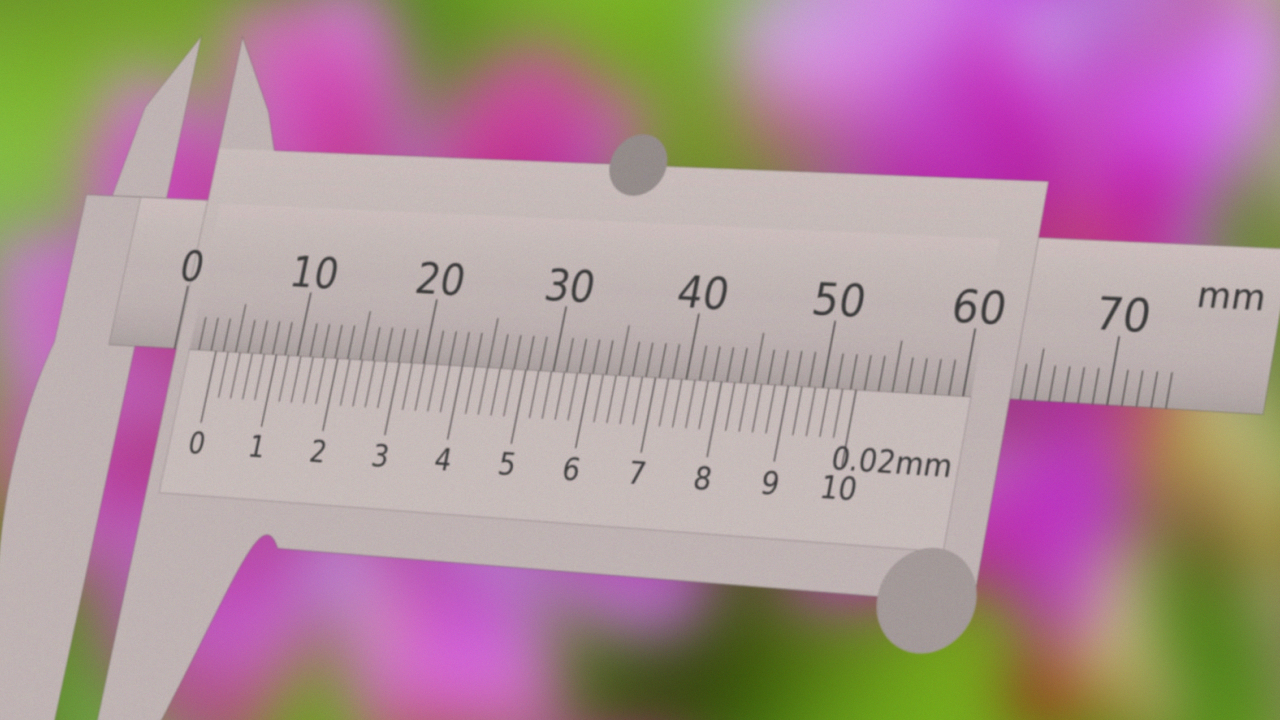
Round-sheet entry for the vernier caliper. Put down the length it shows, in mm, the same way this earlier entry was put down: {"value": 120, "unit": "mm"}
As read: {"value": 3.4, "unit": "mm"}
